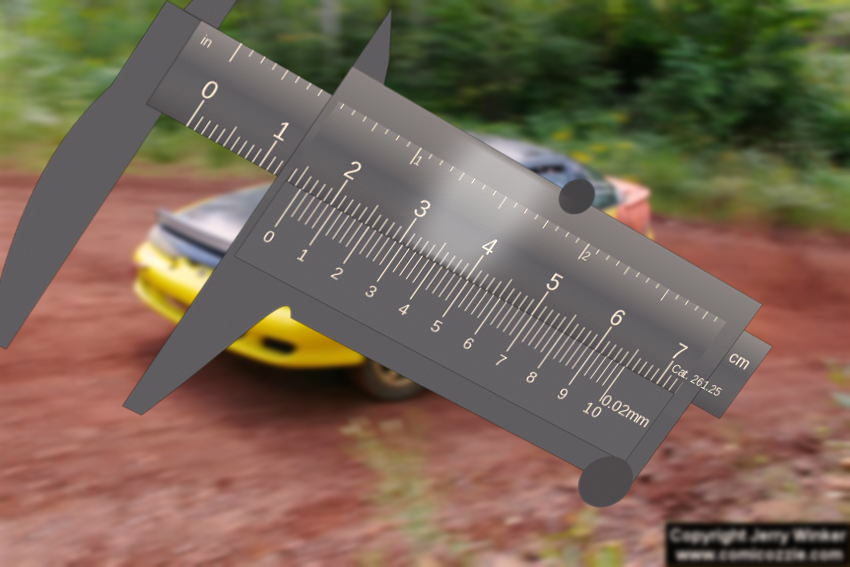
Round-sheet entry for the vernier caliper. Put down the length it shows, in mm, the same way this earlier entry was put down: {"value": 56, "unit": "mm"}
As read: {"value": 15.8, "unit": "mm"}
